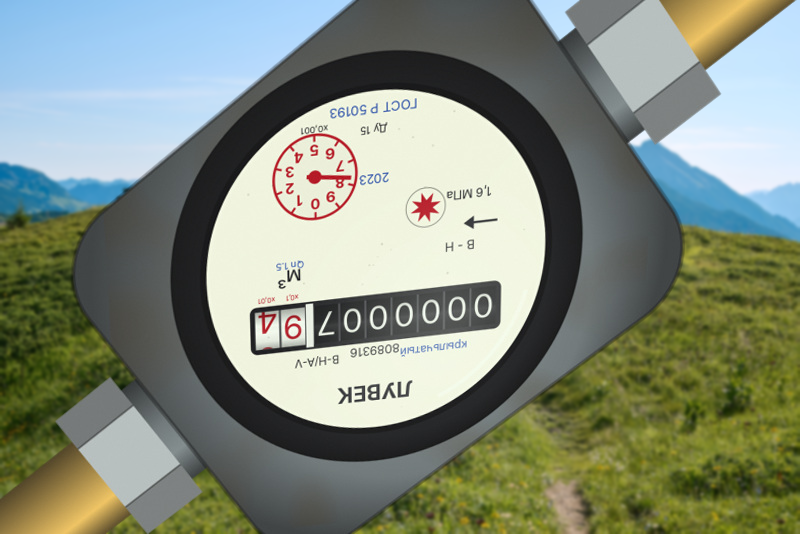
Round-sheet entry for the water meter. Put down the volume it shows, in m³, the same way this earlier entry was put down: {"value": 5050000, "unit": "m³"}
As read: {"value": 7.937, "unit": "m³"}
